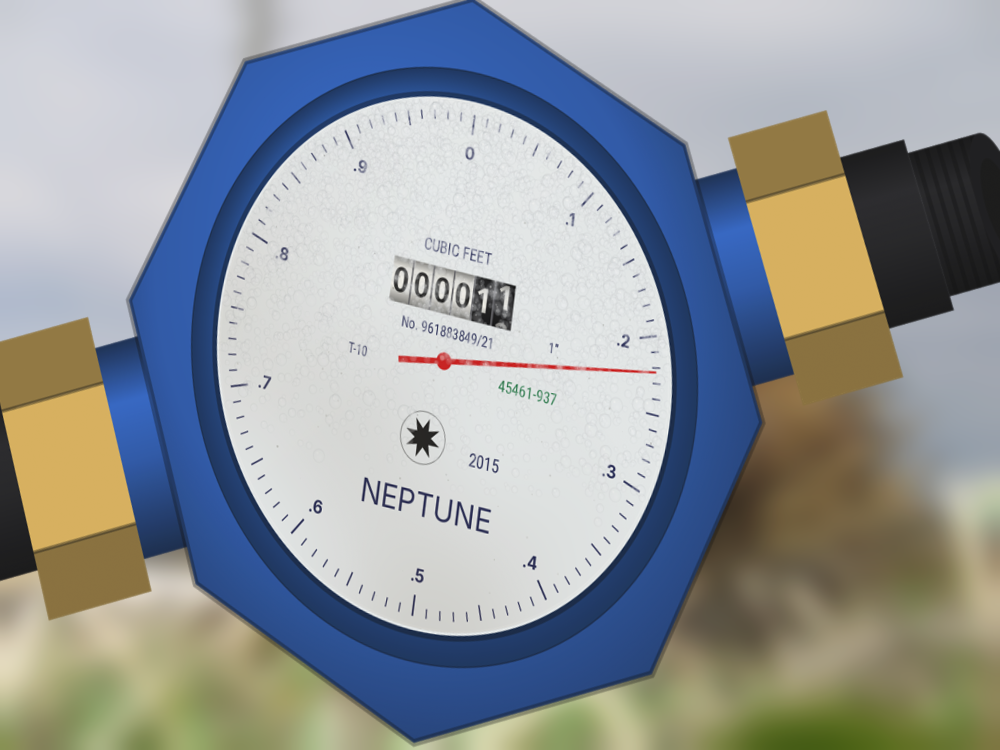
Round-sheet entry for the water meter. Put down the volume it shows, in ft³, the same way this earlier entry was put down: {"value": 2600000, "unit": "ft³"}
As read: {"value": 11.22, "unit": "ft³"}
